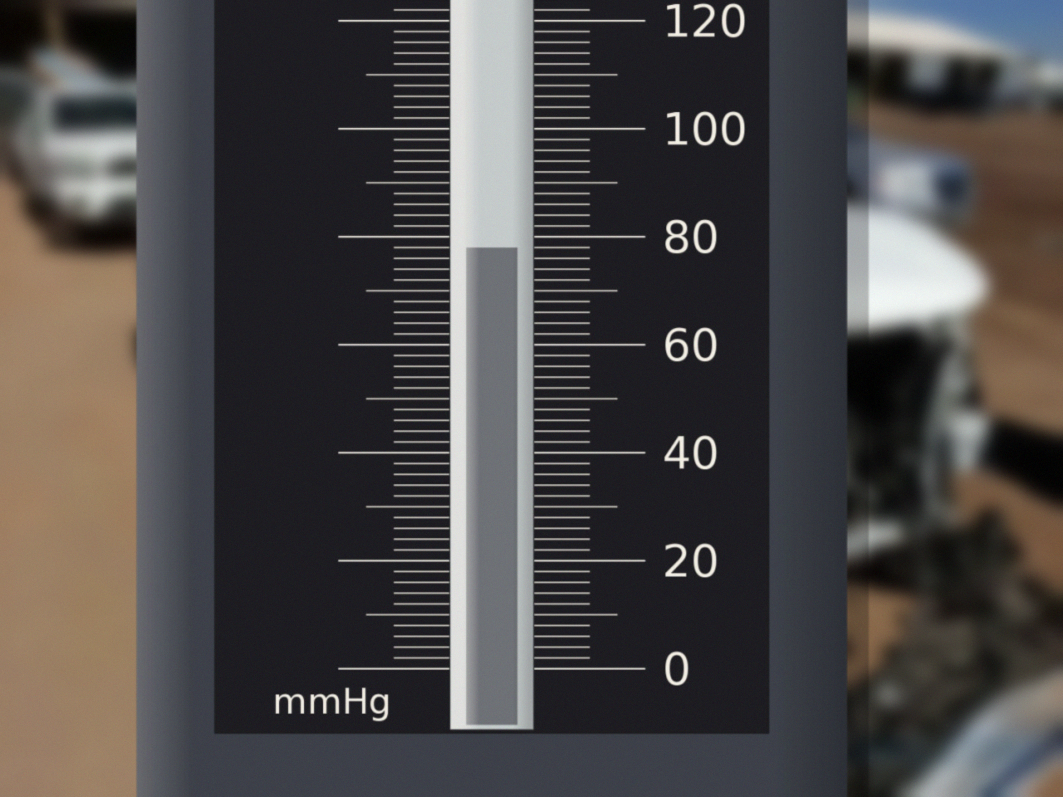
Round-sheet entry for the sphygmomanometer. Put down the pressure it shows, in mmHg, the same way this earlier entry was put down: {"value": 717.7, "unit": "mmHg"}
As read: {"value": 78, "unit": "mmHg"}
